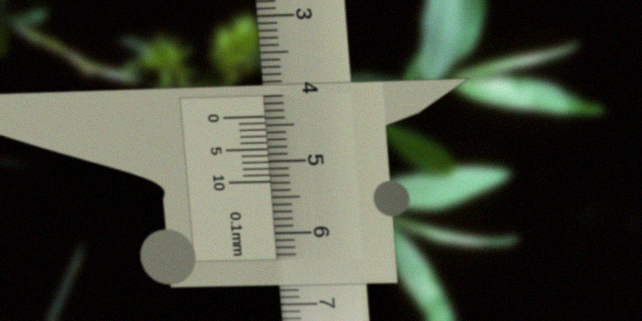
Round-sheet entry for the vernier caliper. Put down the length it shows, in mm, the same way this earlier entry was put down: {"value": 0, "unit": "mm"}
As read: {"value": 43.8, "unit": "mm"}
